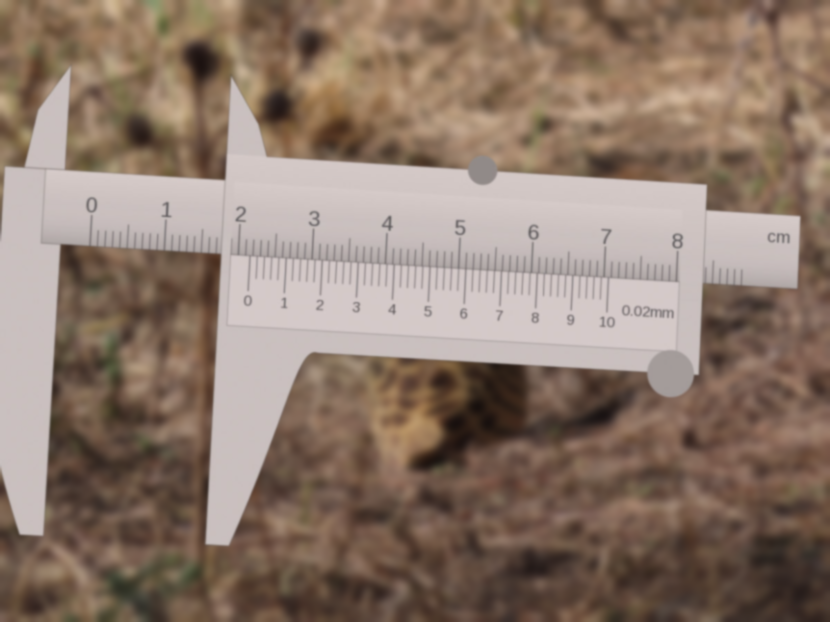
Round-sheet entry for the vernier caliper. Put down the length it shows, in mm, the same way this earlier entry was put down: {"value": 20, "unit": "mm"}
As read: {"value": 21.6, "unit": "mm"}
